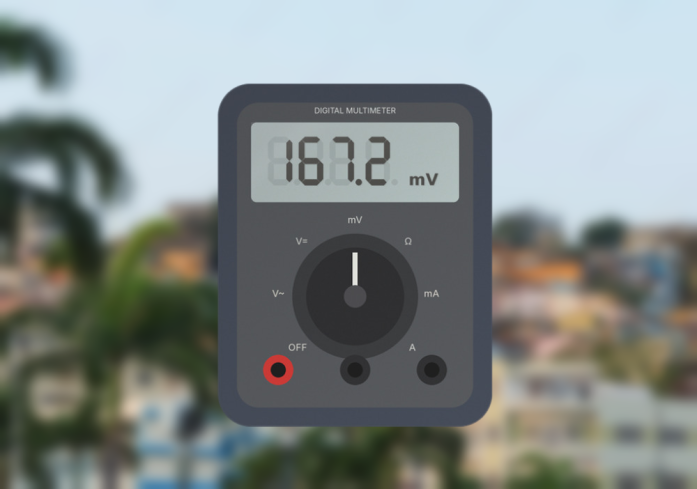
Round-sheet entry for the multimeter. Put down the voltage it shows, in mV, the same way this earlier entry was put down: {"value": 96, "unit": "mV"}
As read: {"value": 167.2, "unit": "mV"}
